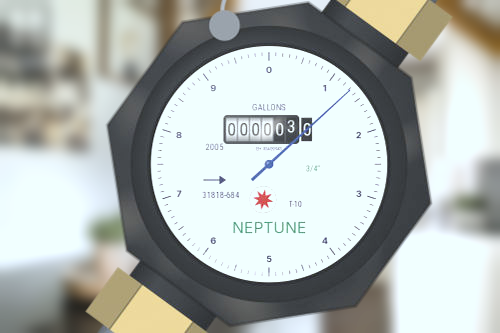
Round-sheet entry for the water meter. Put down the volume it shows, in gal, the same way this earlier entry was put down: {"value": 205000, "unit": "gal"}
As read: {"value": 31.3, "unit": "gal"}
